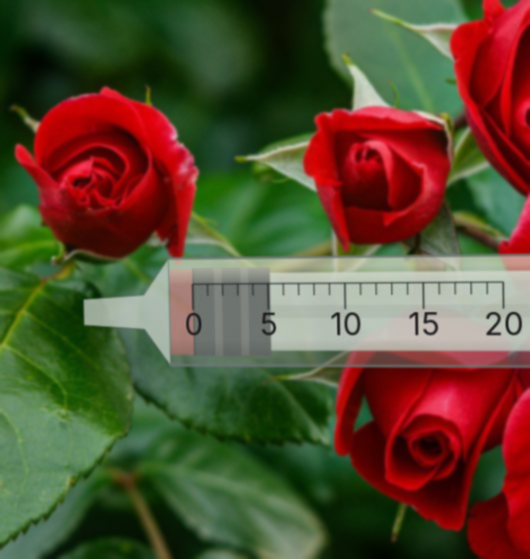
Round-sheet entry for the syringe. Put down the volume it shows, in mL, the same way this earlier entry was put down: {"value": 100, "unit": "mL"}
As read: {"value": 0, "unit": "mL"}
